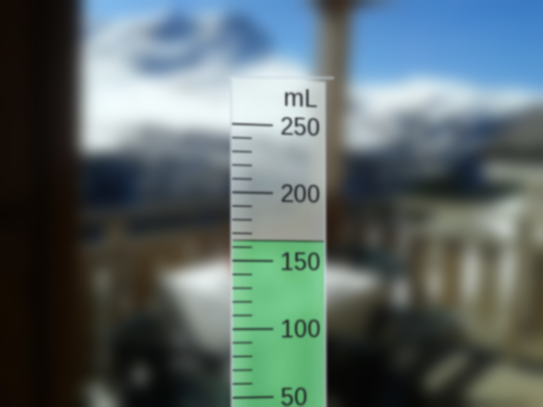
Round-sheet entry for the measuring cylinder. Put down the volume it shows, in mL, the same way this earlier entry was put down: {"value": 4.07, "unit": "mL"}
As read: {"value": 165, "unit": "mL"}
